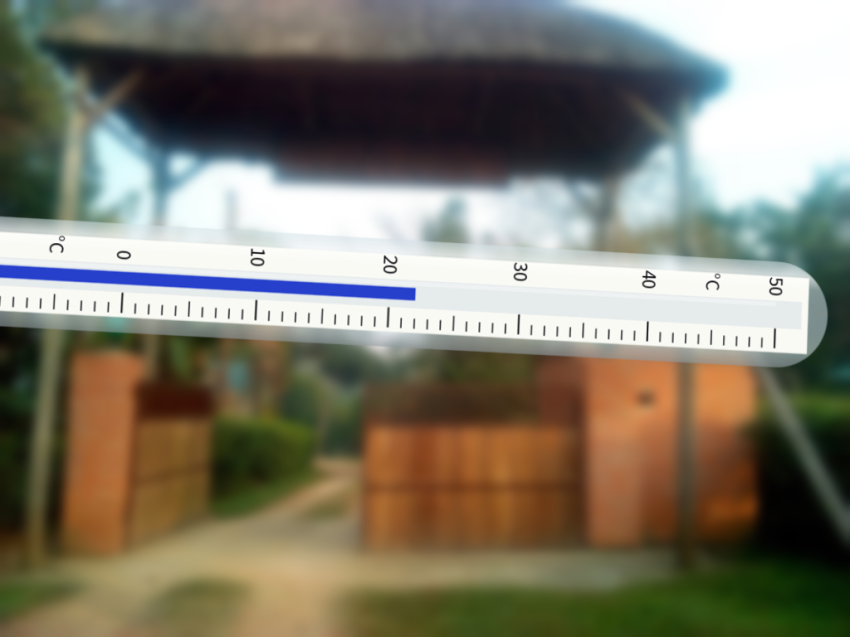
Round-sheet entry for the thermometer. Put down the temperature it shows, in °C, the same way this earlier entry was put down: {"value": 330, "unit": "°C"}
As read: {"value": 22, "unit": "°C"}
